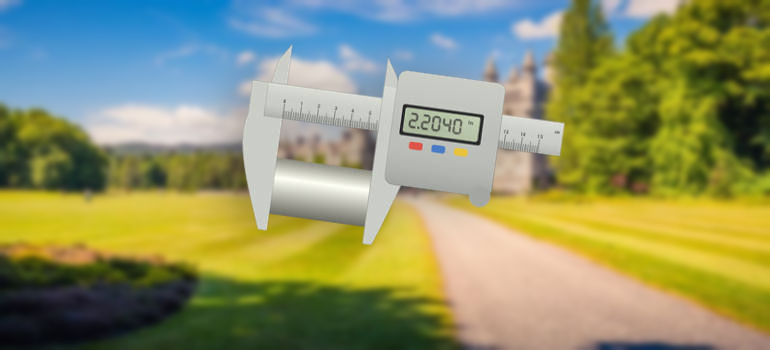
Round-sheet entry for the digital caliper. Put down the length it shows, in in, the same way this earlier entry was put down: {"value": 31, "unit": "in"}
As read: {"value": 2.2040, "unit": "in"}
